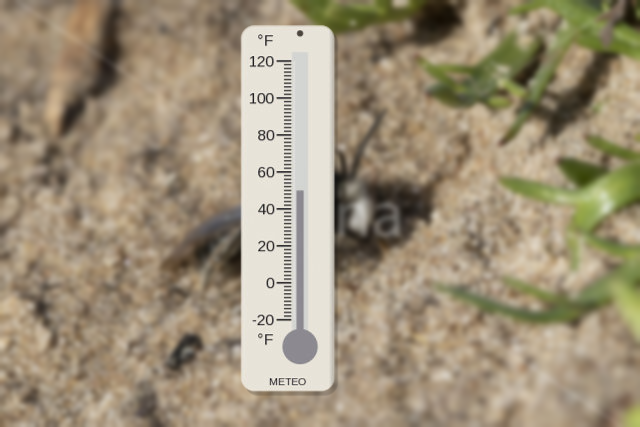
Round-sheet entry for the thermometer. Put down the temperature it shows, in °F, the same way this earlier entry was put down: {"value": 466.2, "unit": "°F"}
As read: {"value": 50, "unit": "°F"}
